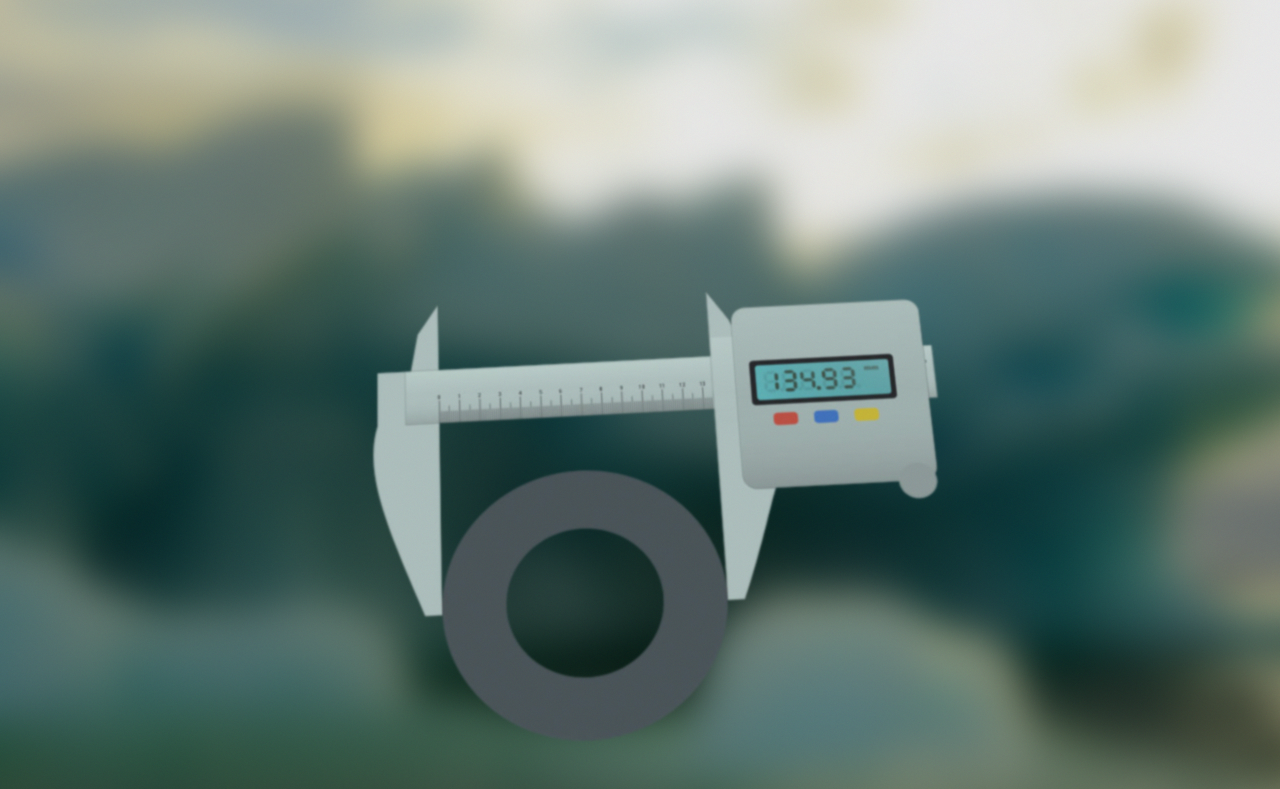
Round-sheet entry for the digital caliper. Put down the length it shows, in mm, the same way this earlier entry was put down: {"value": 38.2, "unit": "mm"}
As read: {"value": 134.93, "unit": "mm"}
